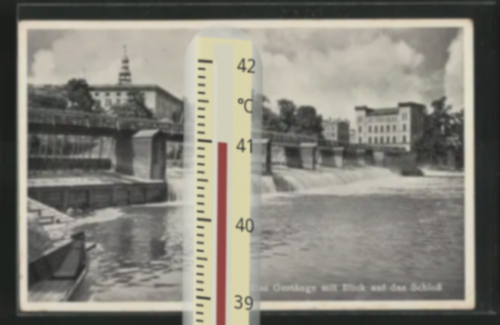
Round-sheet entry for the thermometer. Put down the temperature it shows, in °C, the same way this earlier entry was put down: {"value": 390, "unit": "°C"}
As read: {"value": 41, "unit": "°C"}
